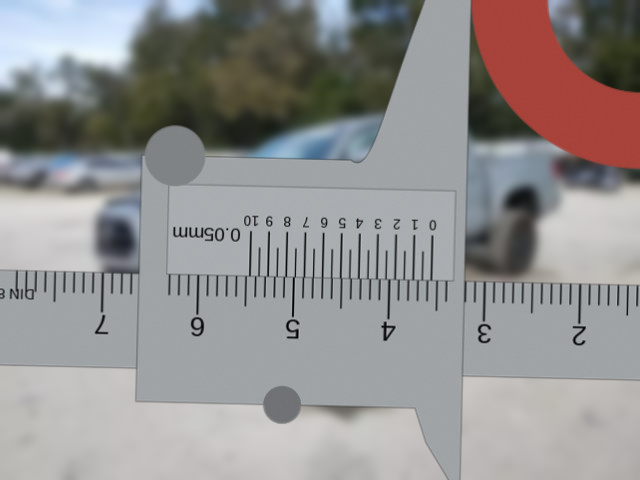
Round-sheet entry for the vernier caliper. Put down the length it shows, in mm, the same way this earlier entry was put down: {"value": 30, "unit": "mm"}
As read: {"value": 35.6, "unit": "mm"}
